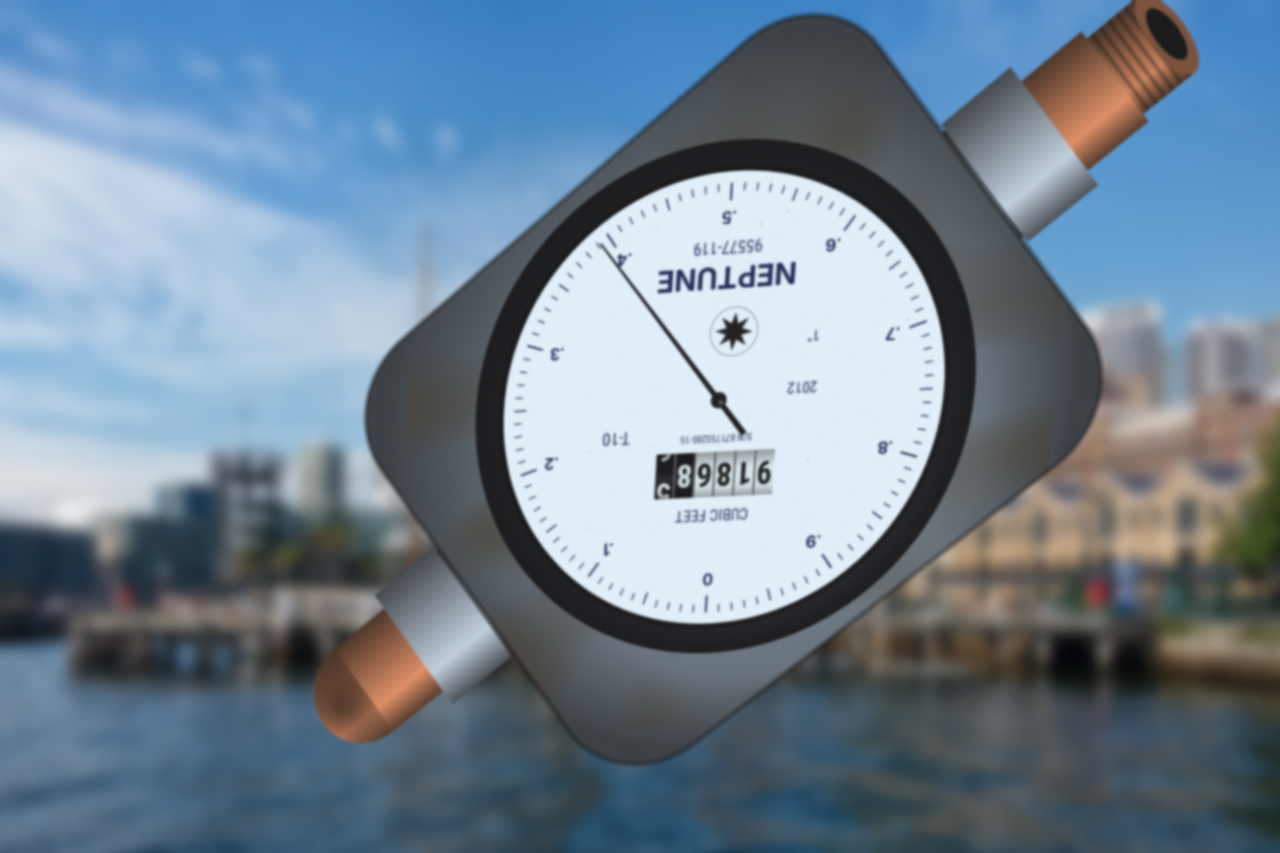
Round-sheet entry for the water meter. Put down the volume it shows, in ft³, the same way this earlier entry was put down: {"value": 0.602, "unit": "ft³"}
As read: {"value": 918685.39, "unit": "ft³"}
